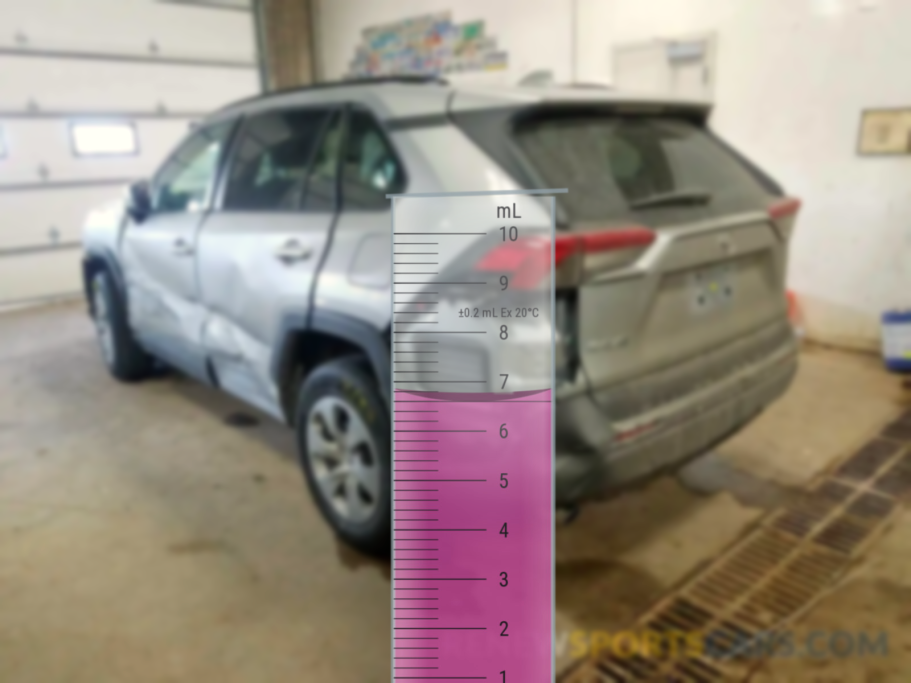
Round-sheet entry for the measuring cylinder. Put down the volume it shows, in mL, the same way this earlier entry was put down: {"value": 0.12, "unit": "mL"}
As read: {"value": 6.6, "unit": "mL"}
